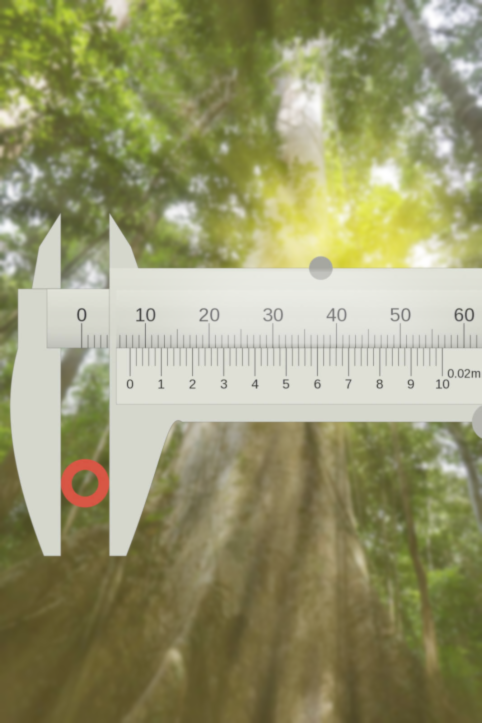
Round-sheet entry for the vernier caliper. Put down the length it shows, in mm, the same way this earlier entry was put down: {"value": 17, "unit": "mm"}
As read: {"value": 7.6, "unit": "mm"}
